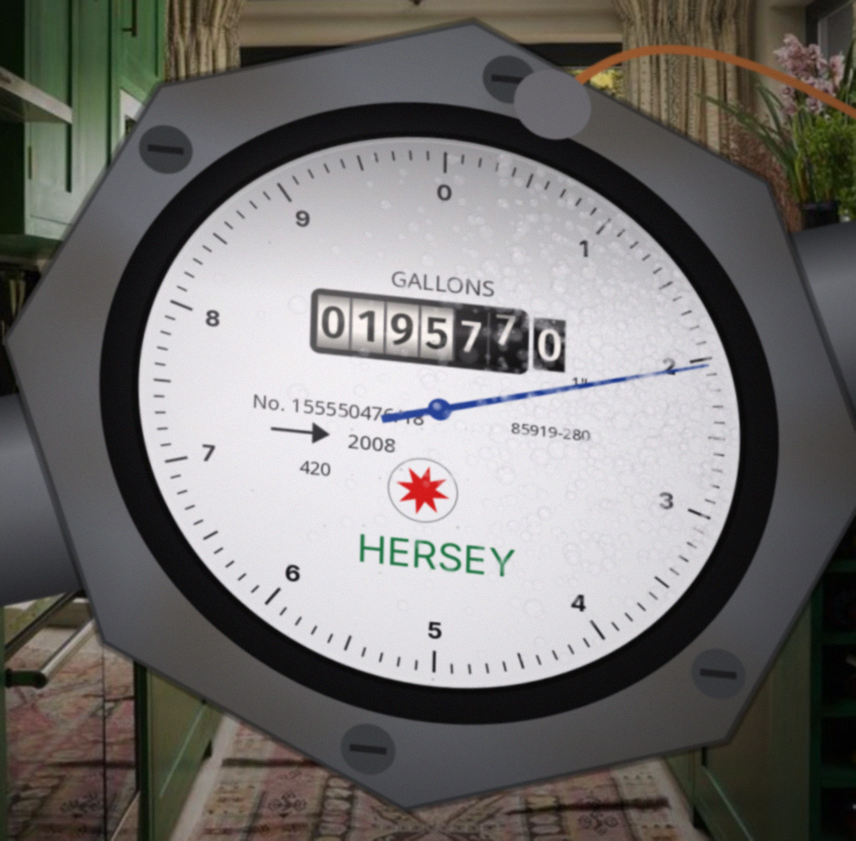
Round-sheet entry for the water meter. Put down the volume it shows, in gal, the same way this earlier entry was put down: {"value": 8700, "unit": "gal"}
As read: {"value": 195772.0, "unit": "gal"}
